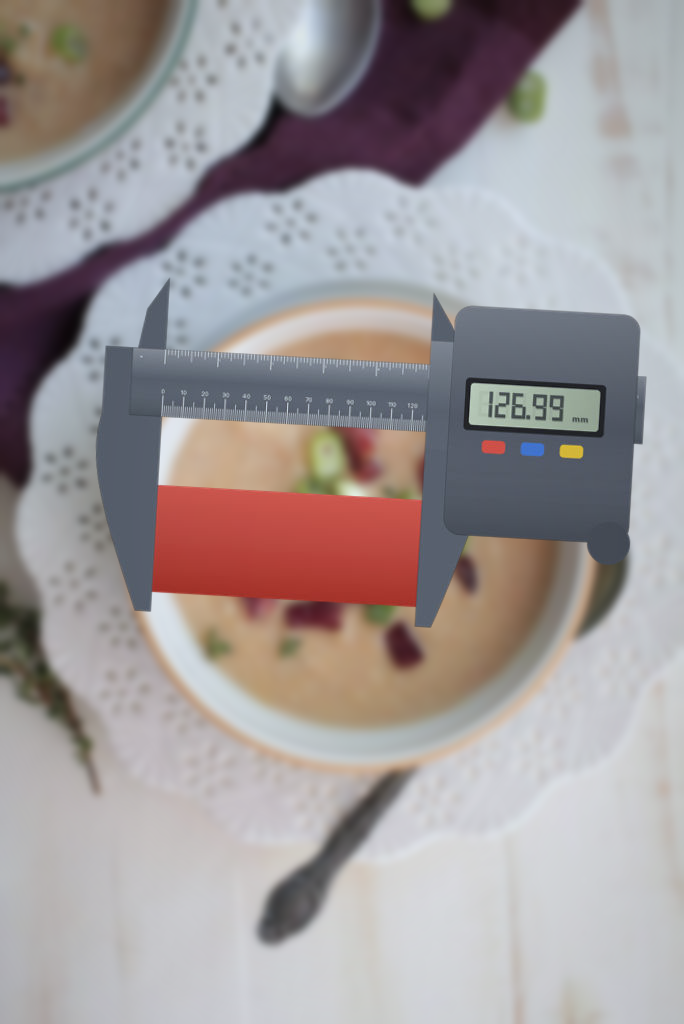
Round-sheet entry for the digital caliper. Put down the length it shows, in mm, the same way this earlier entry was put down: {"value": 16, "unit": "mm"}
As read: {"value": 126.99, "unit": "mm"}
